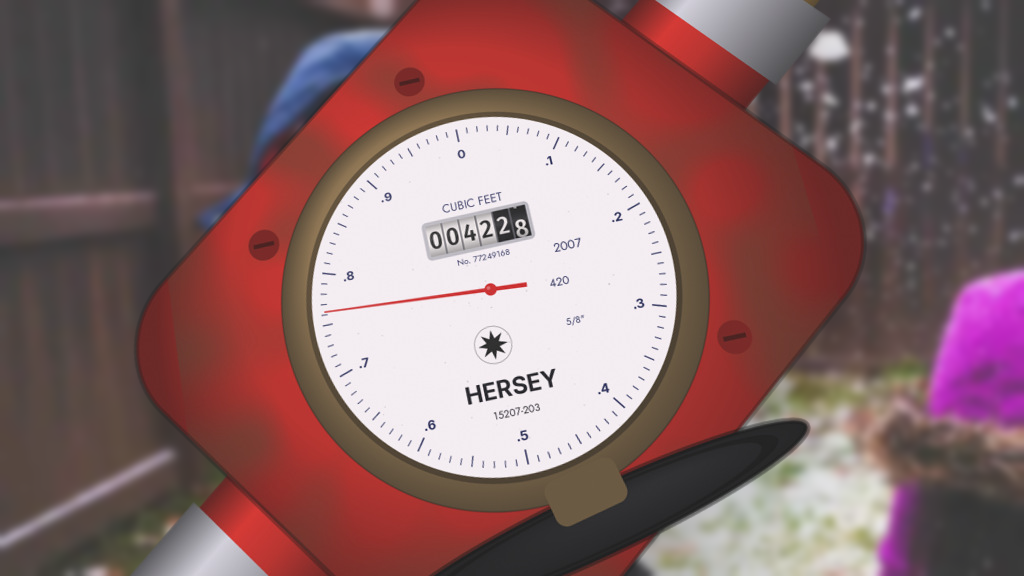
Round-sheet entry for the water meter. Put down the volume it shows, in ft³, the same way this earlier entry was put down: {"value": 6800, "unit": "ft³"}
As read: {"value": 4227.76, "unit": "ft³"}
